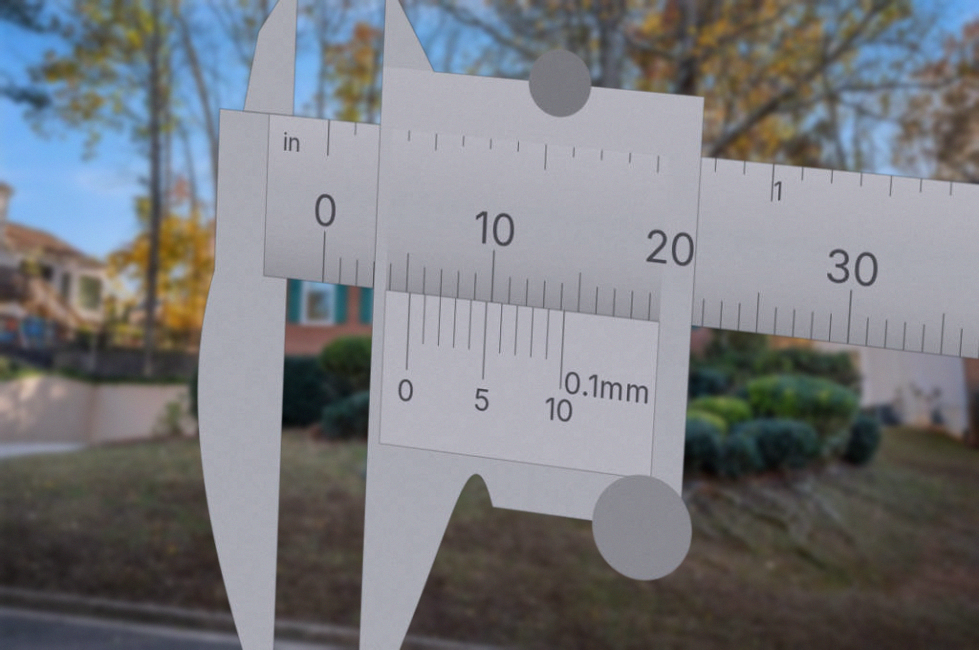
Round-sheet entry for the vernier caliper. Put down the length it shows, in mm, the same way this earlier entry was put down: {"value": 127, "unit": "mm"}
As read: {"value": 5.2, "unit": "mm"}
